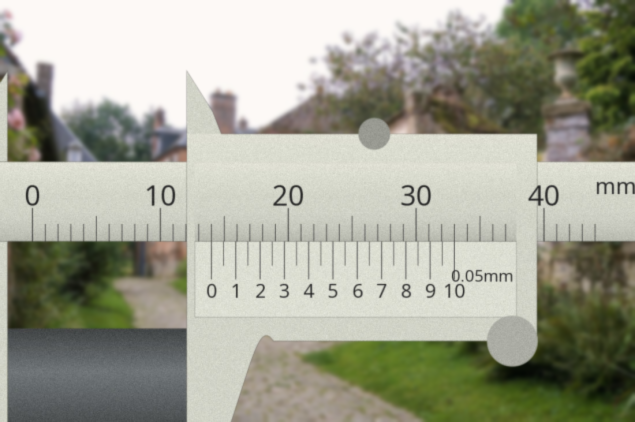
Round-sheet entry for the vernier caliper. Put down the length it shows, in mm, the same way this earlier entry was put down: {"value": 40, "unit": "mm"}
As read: {"value": 14.0, "unit": "mm"}
